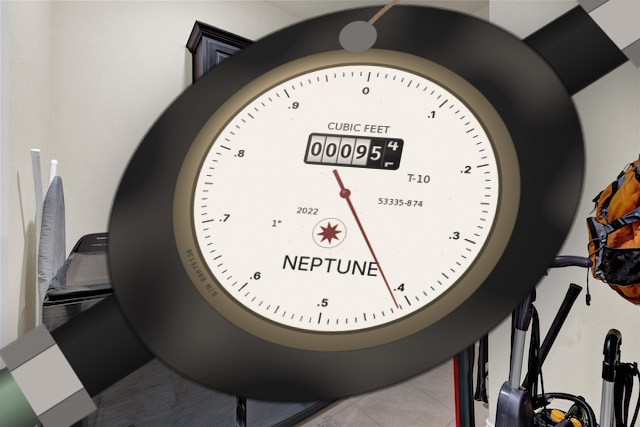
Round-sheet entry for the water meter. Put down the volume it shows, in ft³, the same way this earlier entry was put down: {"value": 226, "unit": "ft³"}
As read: {"value": 954.41, "unit": "ft³"}
